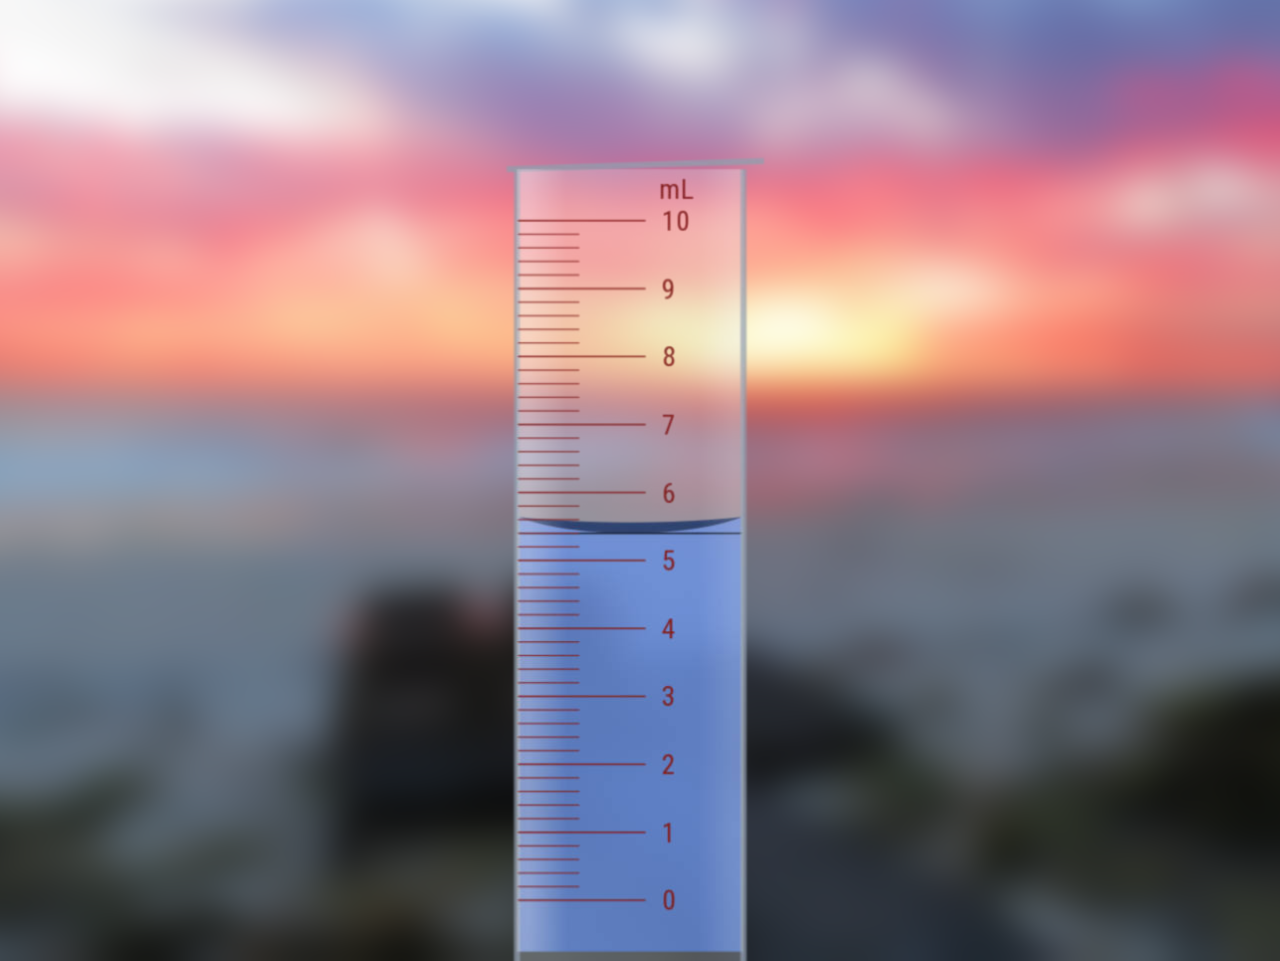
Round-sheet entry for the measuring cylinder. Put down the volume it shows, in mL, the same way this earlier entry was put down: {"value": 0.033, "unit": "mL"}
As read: {"value": 5.4, "unit": "mL"}
